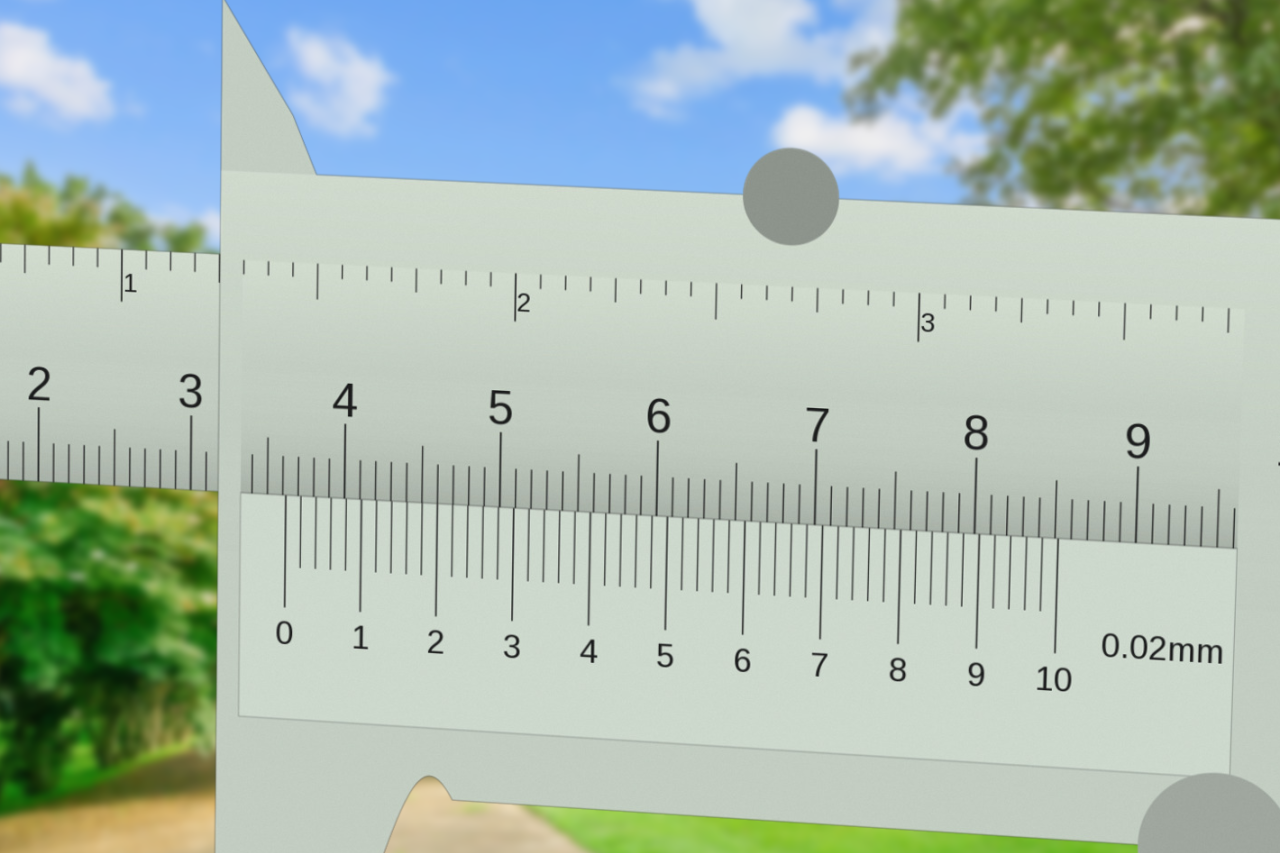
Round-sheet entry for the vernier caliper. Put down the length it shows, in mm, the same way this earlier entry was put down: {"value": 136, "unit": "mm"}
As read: {"value": 36.2, "unit": "mm"}
